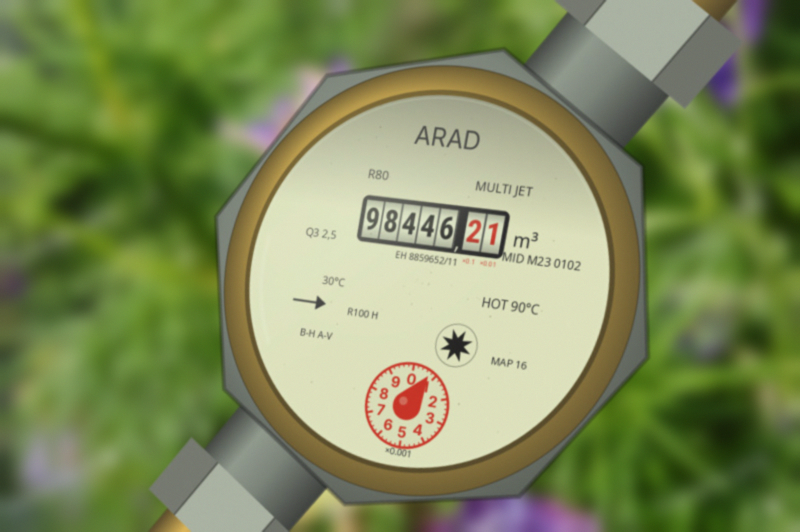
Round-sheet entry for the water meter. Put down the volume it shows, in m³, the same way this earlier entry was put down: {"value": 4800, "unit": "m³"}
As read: {"value": 98446.210, "unit": "m³"}
